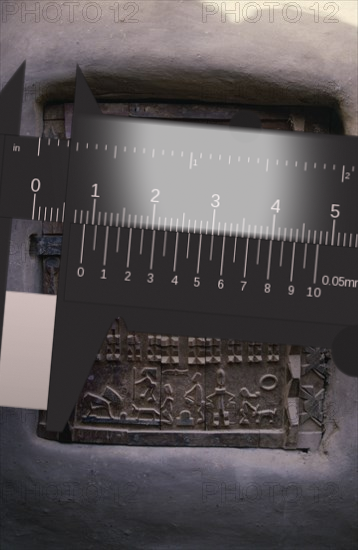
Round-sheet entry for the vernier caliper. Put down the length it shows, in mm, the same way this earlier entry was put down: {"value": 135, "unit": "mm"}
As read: {"value": 8.6, "unit": "mm"}
